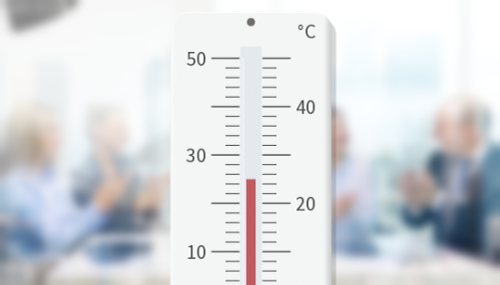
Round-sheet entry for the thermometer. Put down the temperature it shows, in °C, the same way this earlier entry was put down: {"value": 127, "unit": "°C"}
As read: {"value": 25, "unit": "°C"}
